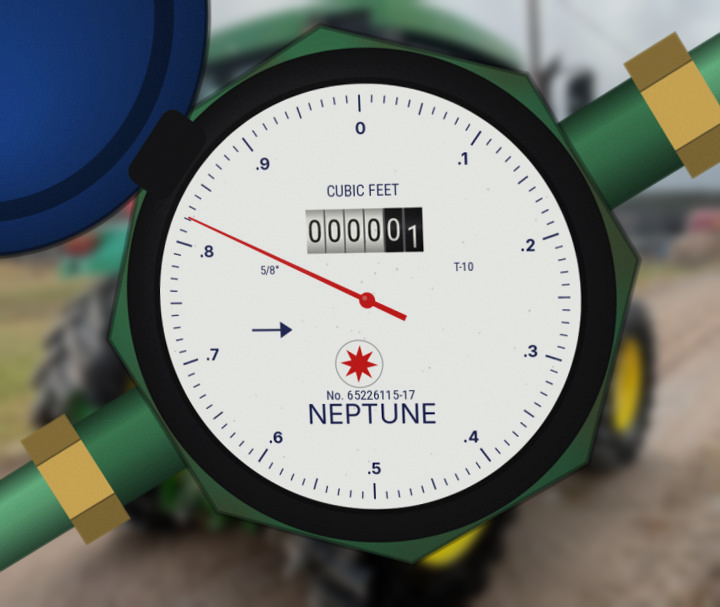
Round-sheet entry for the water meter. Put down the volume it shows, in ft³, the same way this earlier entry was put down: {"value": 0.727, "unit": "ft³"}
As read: {"value": 0.82, "unit": "ft³"}
